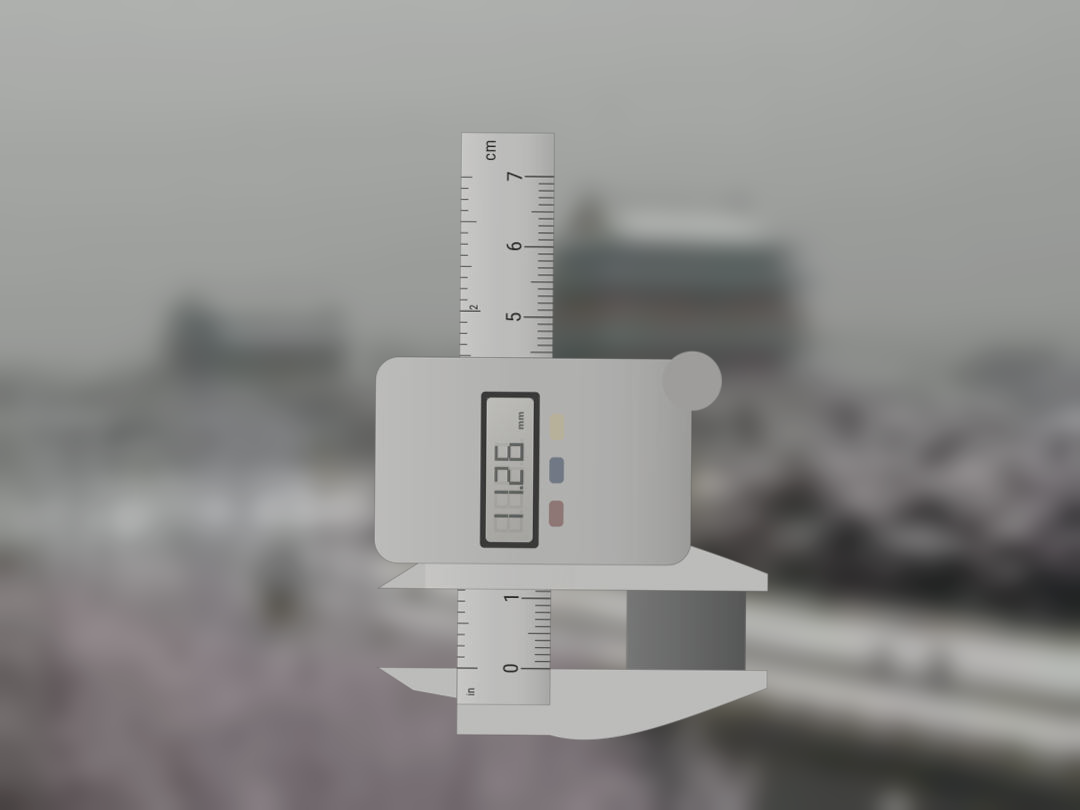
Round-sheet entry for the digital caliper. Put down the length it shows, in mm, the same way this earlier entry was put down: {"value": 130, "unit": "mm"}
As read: {"value": 11.26, "unit": "mm"}
